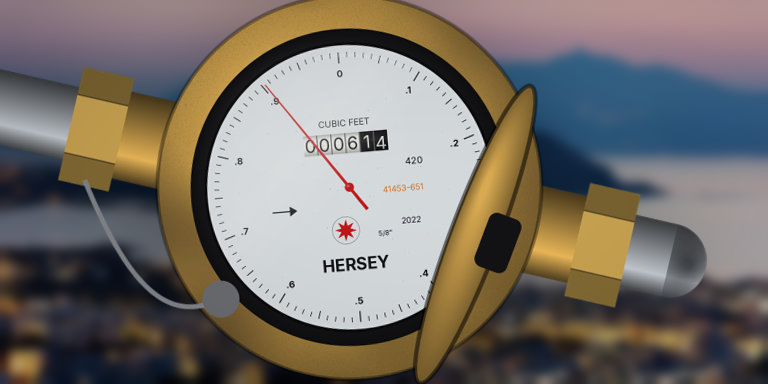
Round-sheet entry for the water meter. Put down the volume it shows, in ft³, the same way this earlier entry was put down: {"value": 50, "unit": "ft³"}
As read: {"value": 613.90, "unit": "ft³"}
